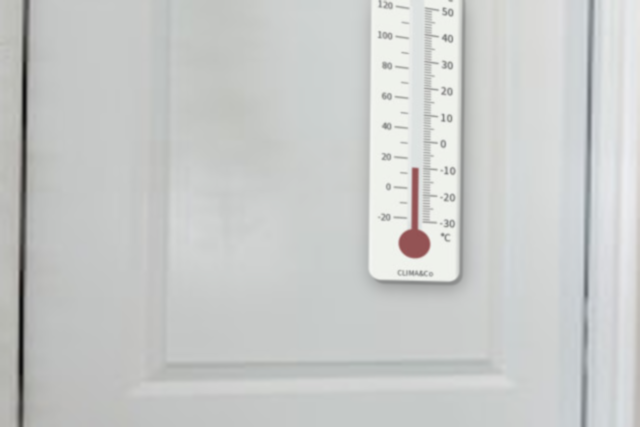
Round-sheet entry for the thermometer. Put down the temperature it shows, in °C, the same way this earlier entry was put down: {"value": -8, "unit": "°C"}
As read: {"value": -10, "unit": "°C"}
